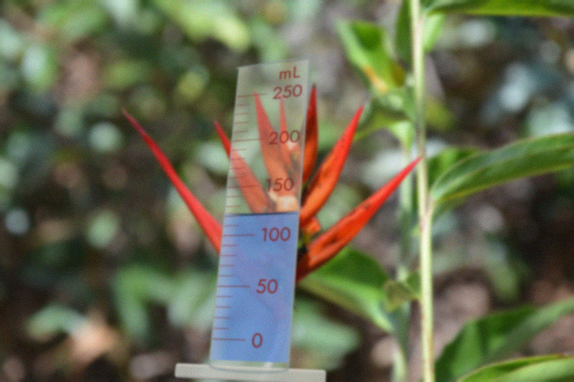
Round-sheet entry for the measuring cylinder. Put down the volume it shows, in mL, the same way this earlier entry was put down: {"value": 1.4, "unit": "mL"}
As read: {"value": 120, "unit": "mL"}
